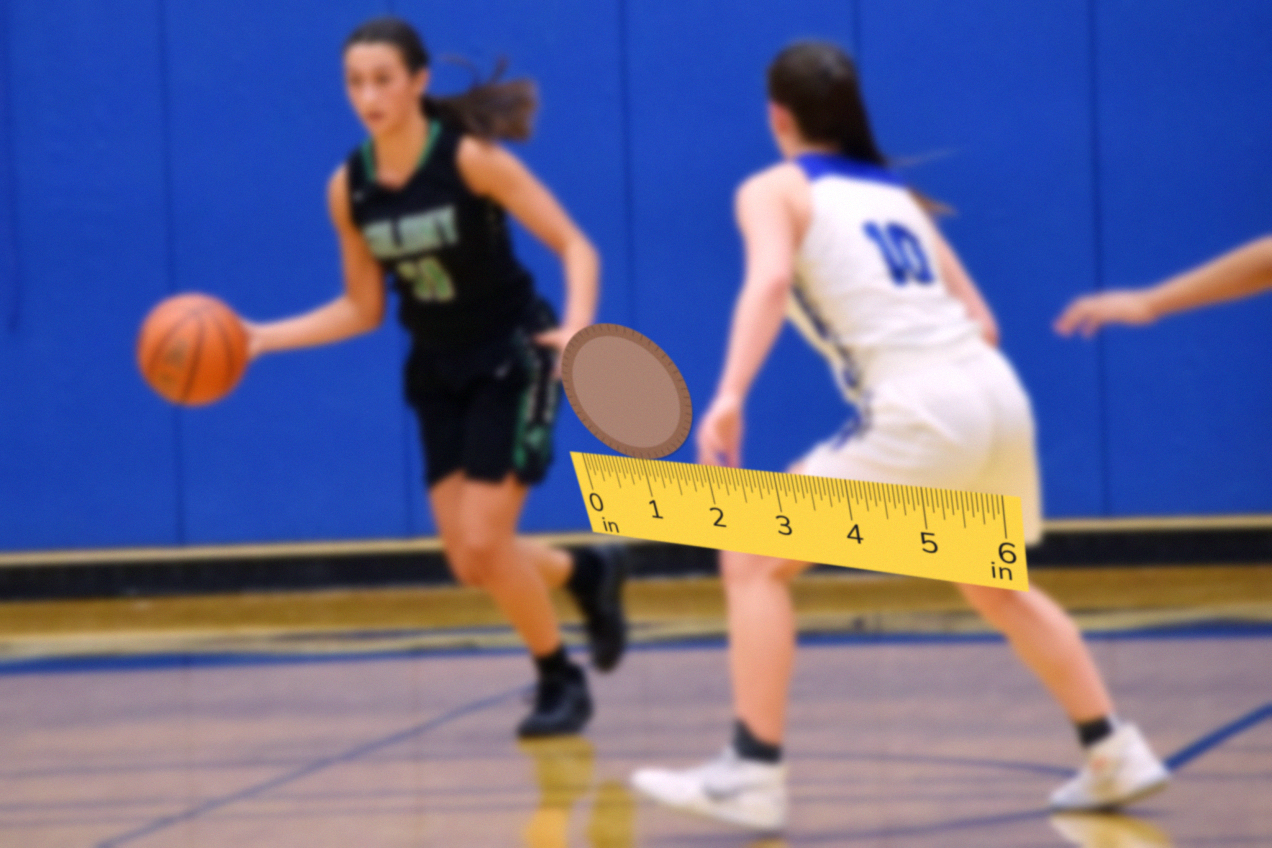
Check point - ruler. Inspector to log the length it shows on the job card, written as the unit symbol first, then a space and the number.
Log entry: in 2
